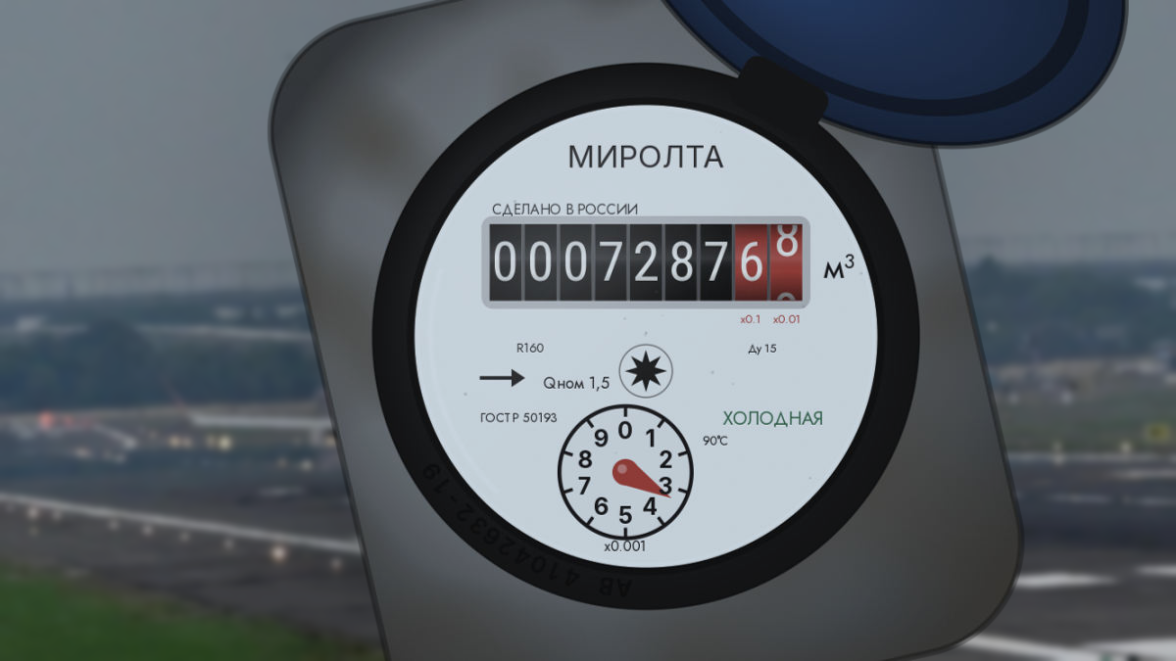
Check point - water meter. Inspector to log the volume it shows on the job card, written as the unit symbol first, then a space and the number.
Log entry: m³ 7287.683
